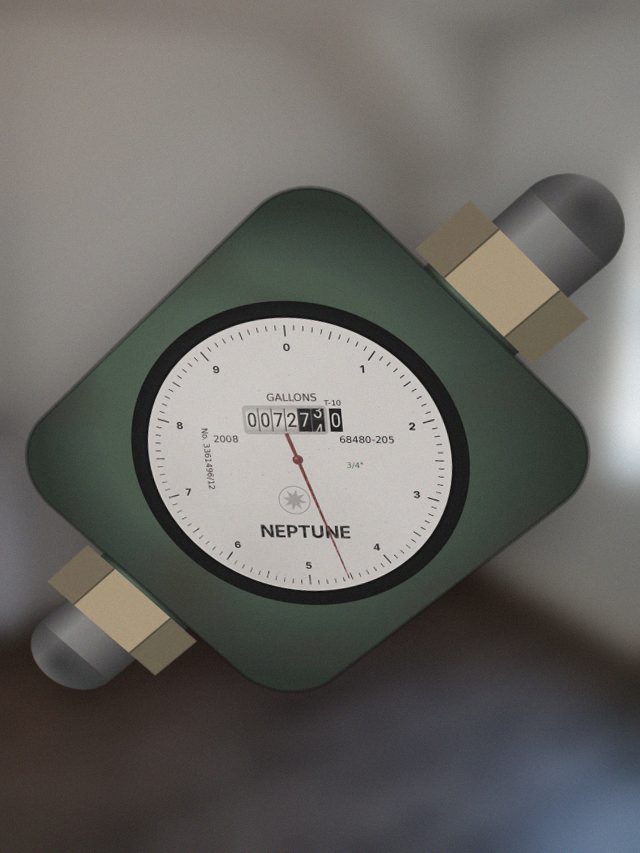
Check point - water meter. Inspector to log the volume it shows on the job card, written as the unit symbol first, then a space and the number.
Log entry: gal 72734.5
